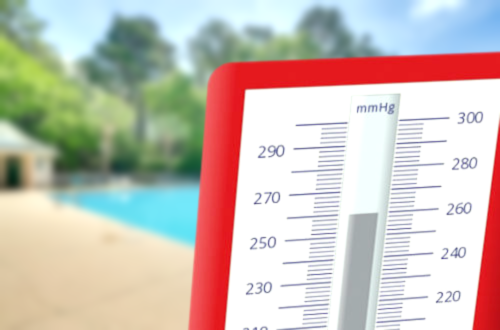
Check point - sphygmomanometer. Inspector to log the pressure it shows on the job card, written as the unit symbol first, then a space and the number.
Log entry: mmHg 260
